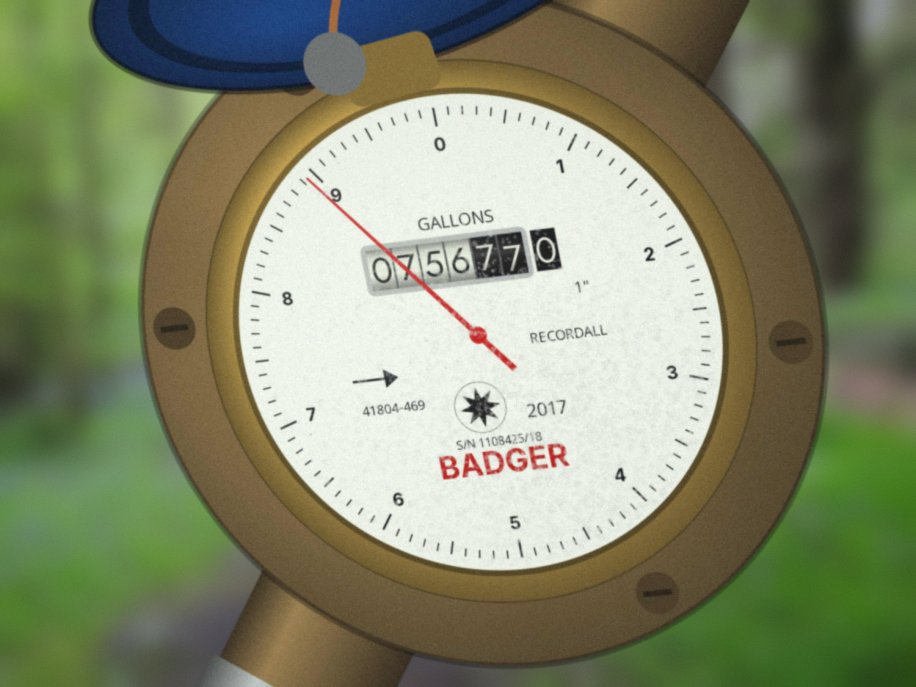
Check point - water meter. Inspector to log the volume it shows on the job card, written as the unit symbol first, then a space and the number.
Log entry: gal 756768.9
